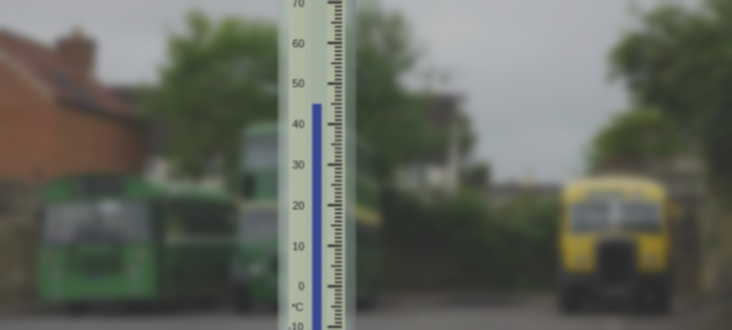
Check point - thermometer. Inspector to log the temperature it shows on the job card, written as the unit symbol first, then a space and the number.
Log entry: °C 45
